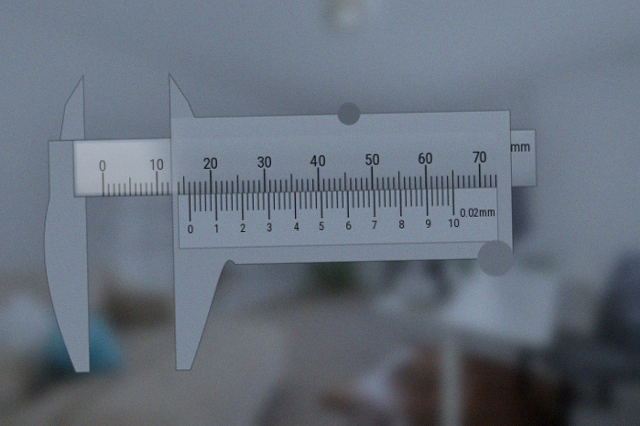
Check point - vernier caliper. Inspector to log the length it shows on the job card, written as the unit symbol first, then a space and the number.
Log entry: mm 16.0
